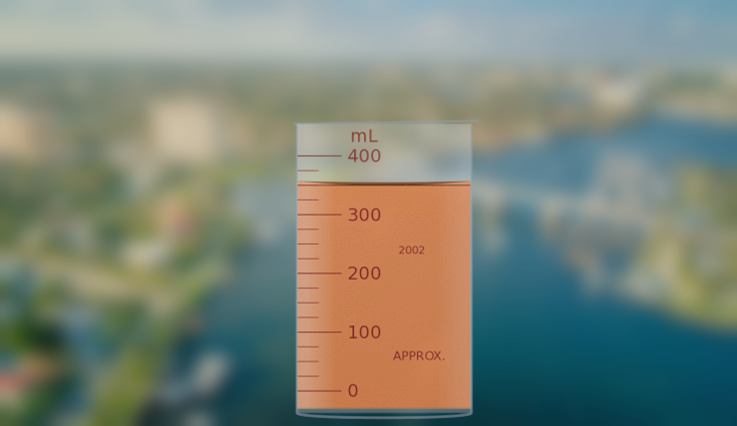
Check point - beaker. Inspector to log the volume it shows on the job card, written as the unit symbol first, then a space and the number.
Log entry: mL 350
